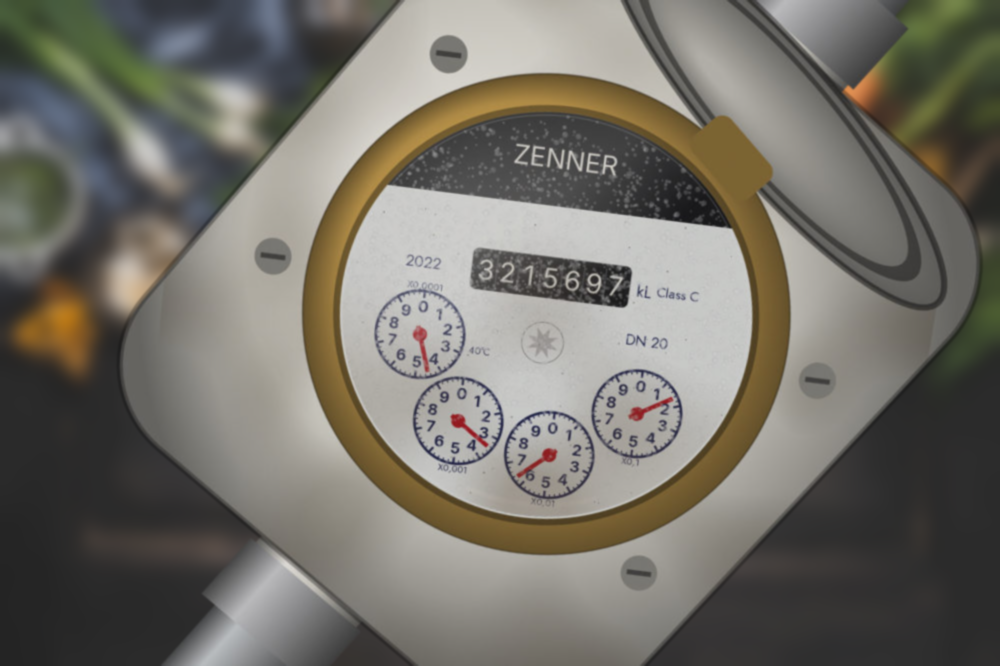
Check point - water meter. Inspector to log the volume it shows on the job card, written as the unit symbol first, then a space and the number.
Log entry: kL 3215697.1634
